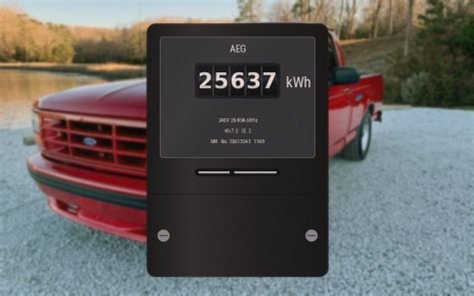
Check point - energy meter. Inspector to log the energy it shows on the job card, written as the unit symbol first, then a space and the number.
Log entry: kWh 25637
